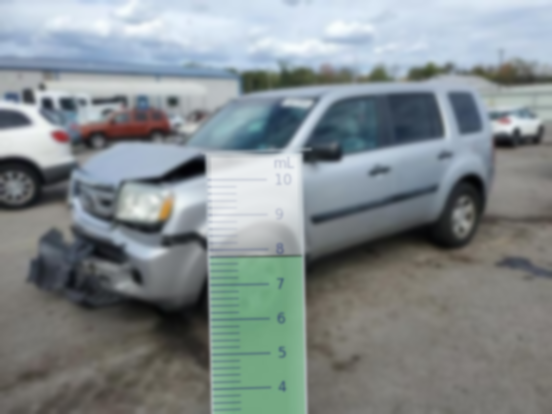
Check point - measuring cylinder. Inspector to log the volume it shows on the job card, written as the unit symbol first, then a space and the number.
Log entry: mL 7.8
